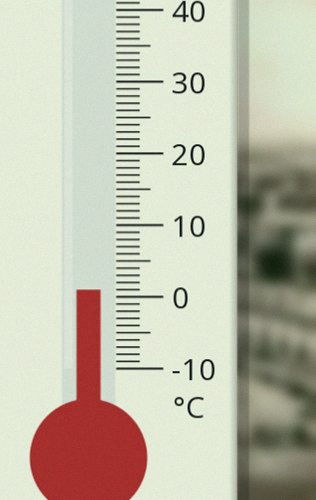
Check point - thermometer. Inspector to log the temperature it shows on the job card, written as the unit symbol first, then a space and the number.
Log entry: °C 1
